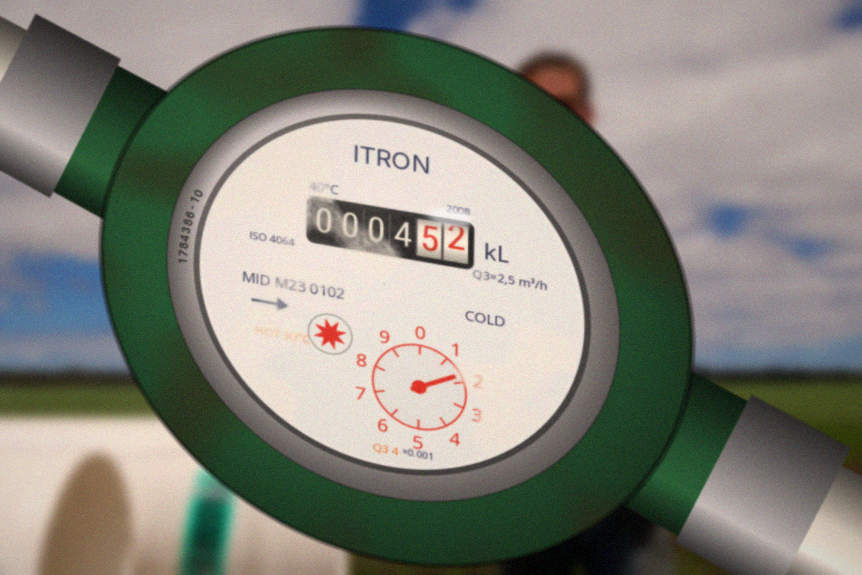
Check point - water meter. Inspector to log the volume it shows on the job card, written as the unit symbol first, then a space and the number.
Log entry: kL 4.521
